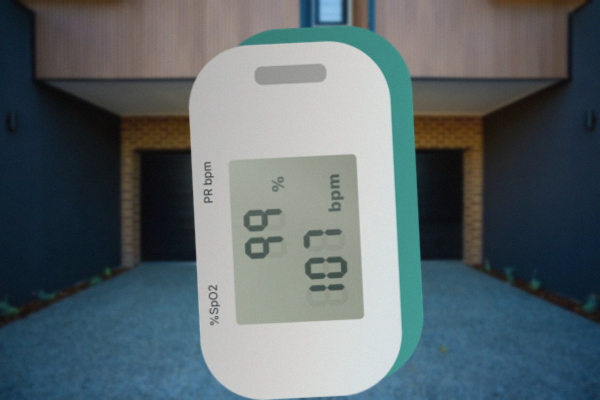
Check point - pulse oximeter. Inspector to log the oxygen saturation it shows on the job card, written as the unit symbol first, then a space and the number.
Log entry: % 99
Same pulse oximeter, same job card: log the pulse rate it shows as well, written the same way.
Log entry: bpm 107
